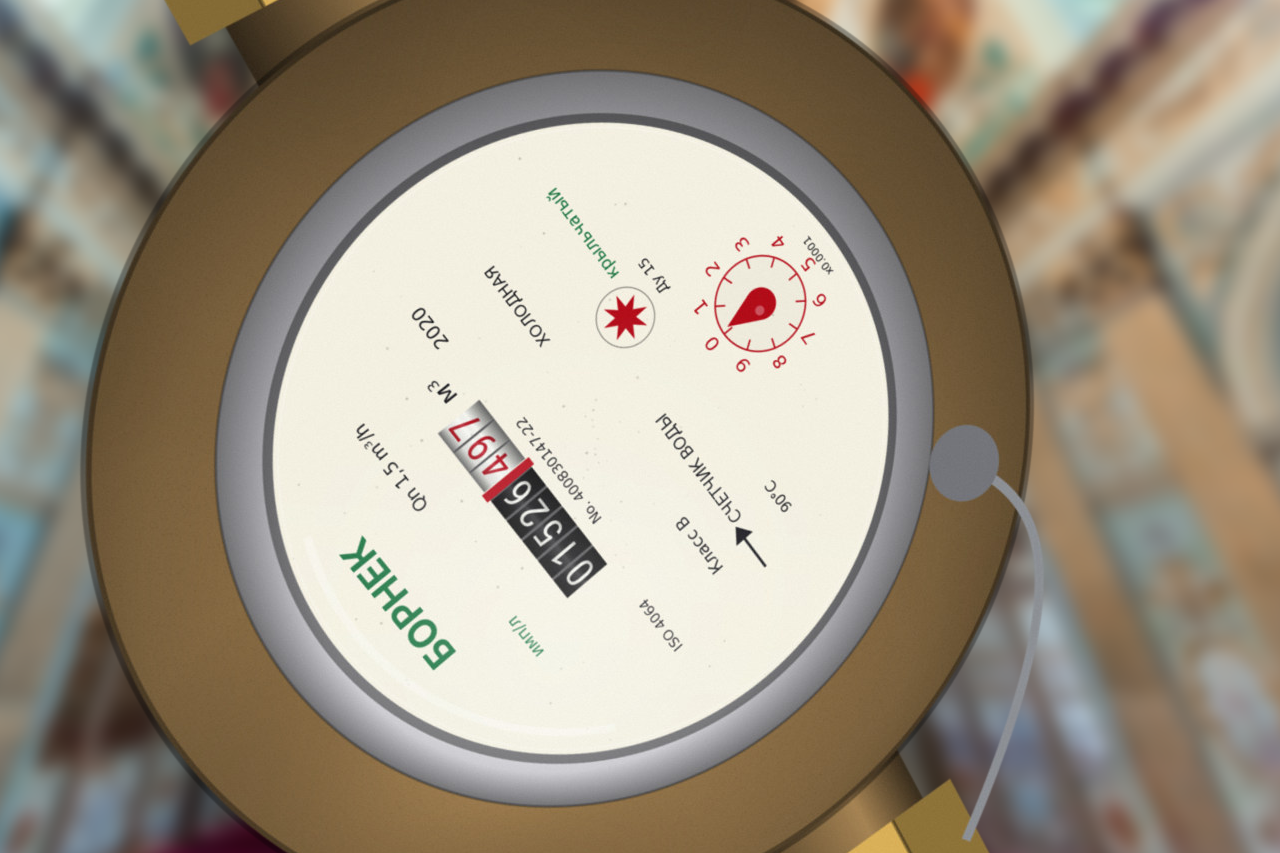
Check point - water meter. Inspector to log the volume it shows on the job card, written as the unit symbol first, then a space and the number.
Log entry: m³ 1526.4970
